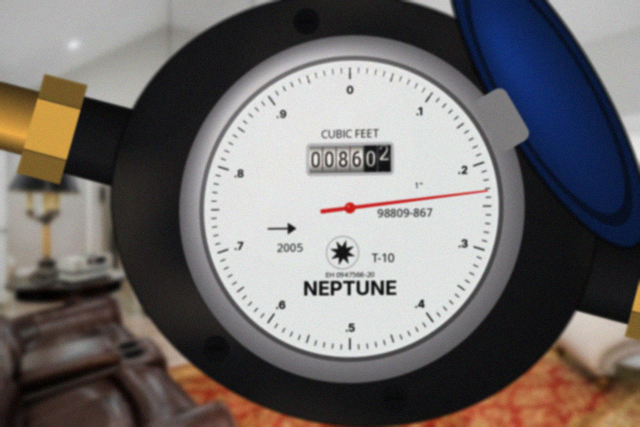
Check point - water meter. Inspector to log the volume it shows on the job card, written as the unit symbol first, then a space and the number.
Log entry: ft³ 8602.23
